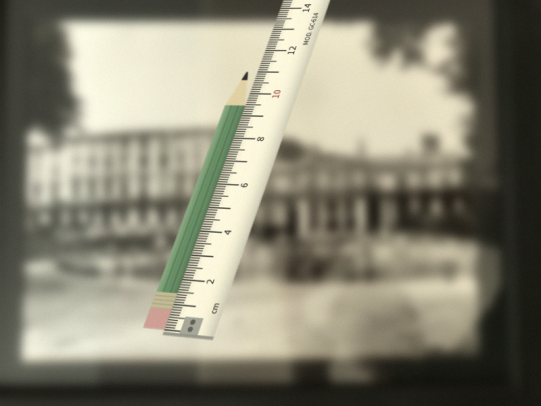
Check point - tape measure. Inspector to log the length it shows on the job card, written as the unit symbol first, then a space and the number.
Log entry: cm 11
